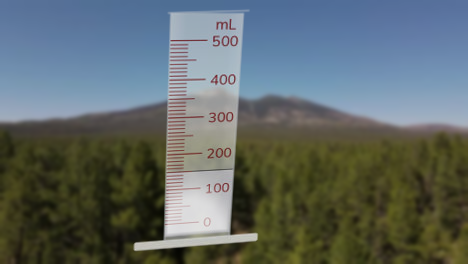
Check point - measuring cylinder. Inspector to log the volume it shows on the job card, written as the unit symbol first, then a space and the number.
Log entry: mL 150
